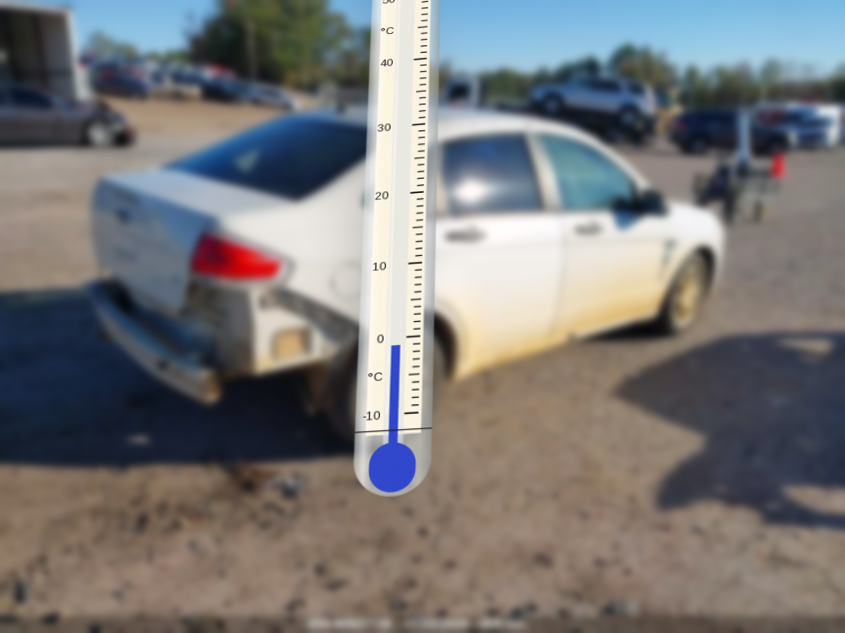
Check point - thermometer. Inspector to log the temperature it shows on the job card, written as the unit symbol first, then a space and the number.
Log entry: °C -1
